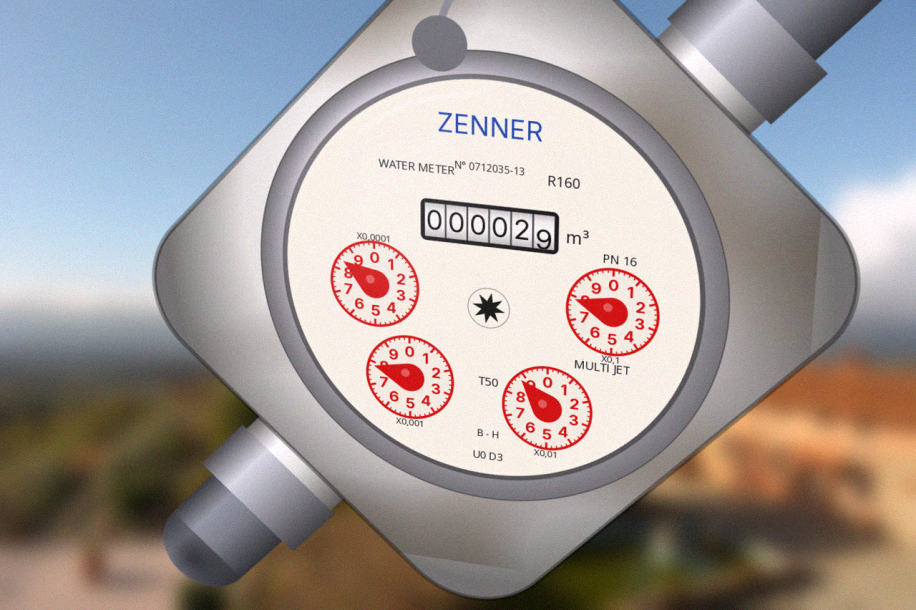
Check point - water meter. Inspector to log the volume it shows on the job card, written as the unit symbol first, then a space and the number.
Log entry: m³ 28.7878
